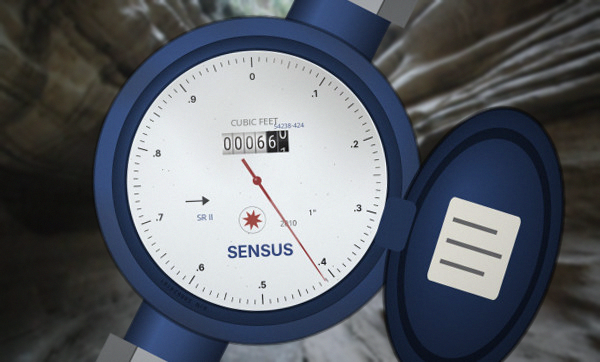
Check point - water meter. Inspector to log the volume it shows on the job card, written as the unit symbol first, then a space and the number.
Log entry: ft³ 660.41
